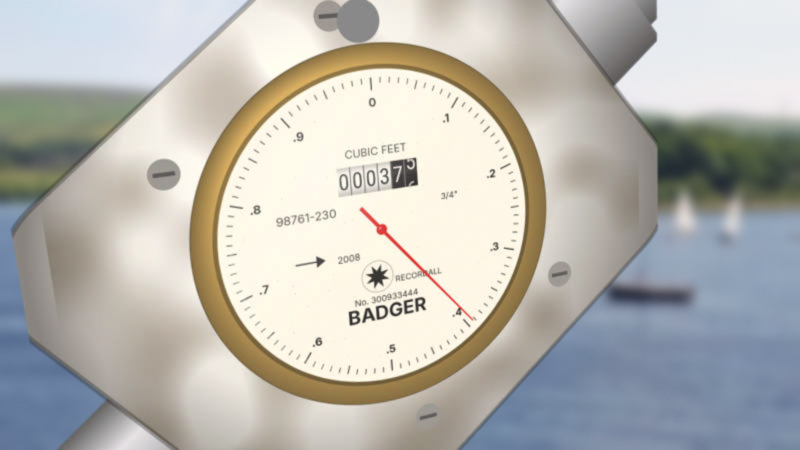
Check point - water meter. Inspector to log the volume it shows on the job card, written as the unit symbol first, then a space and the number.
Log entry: ft³ 375.39
